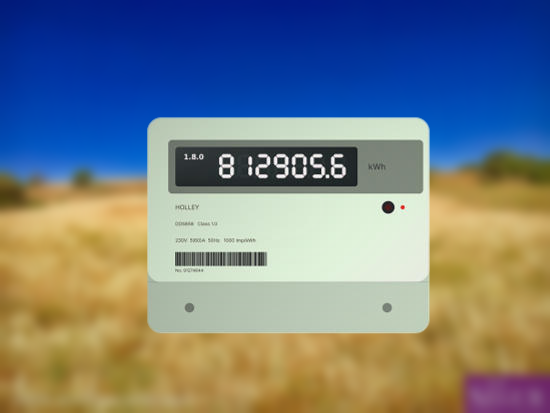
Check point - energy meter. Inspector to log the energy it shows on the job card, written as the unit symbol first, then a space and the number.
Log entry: kWh 812905.6
